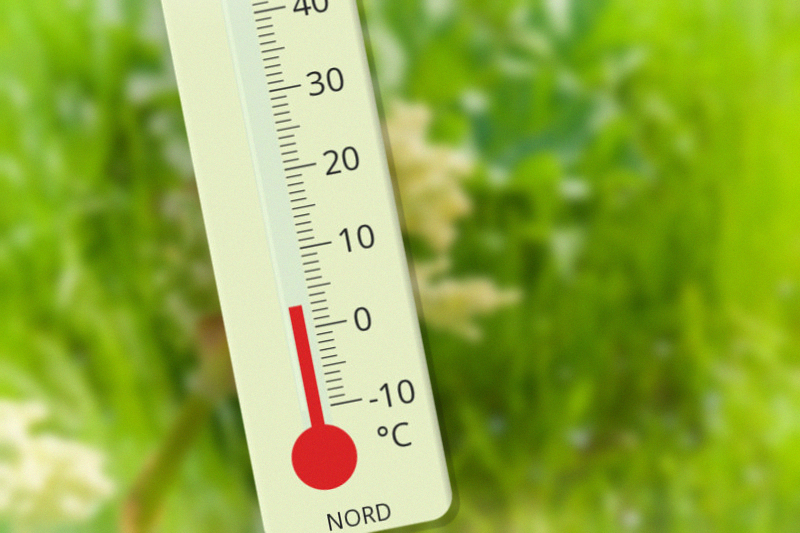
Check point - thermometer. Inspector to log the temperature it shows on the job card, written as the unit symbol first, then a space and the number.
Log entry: °C 3
